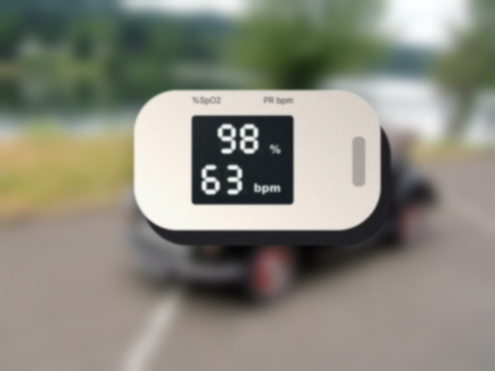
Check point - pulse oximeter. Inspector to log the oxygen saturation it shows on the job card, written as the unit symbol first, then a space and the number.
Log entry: % 98
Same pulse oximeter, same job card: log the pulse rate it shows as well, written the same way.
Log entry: bpm 63
